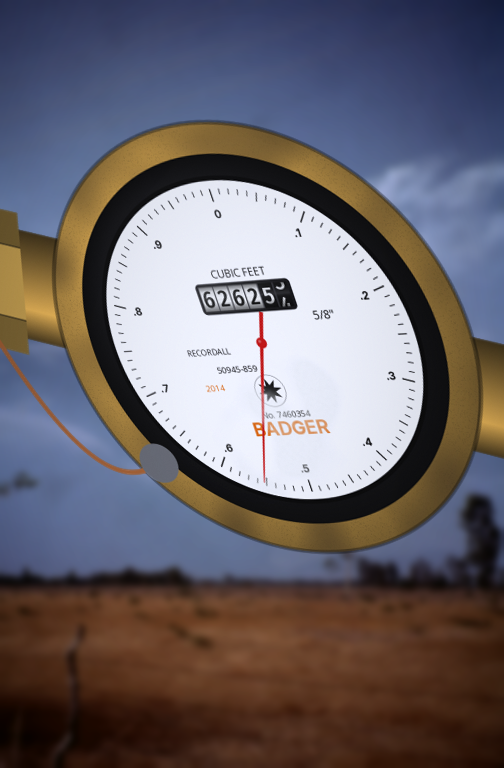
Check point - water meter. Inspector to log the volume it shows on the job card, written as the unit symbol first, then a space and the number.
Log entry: ft³ 626253.55
